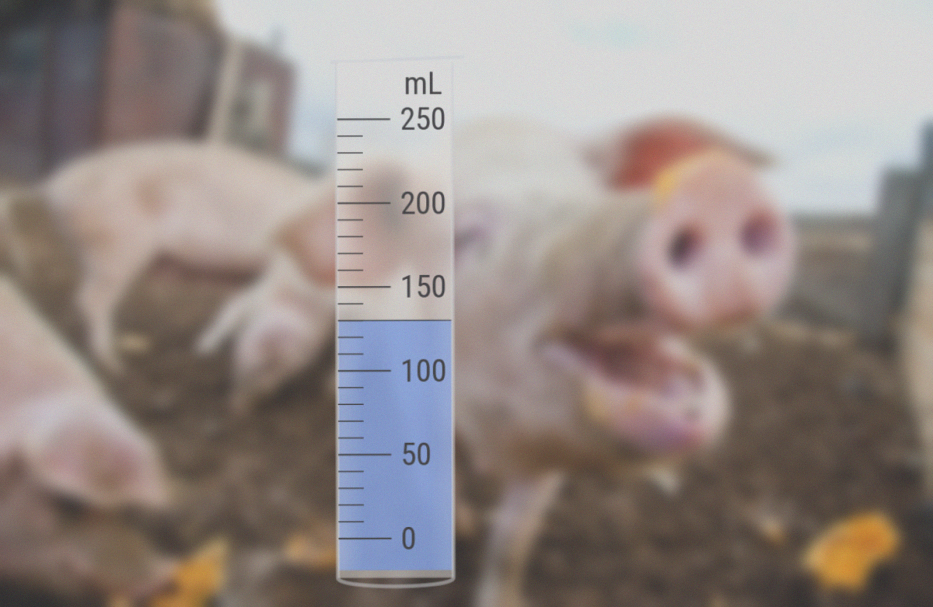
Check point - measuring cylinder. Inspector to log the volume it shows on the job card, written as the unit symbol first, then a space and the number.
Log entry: mL 130
